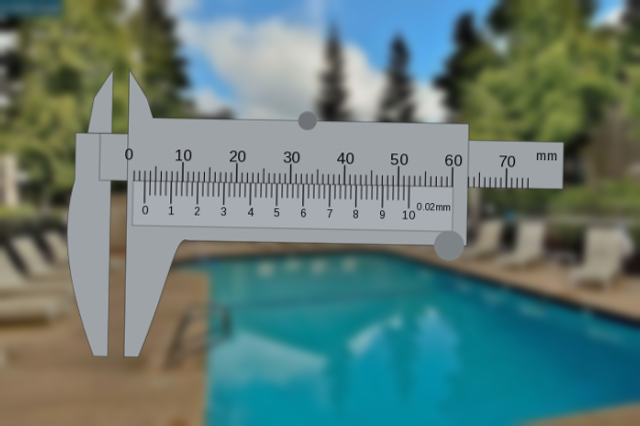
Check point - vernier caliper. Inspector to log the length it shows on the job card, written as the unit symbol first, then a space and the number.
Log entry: mm 3.0
